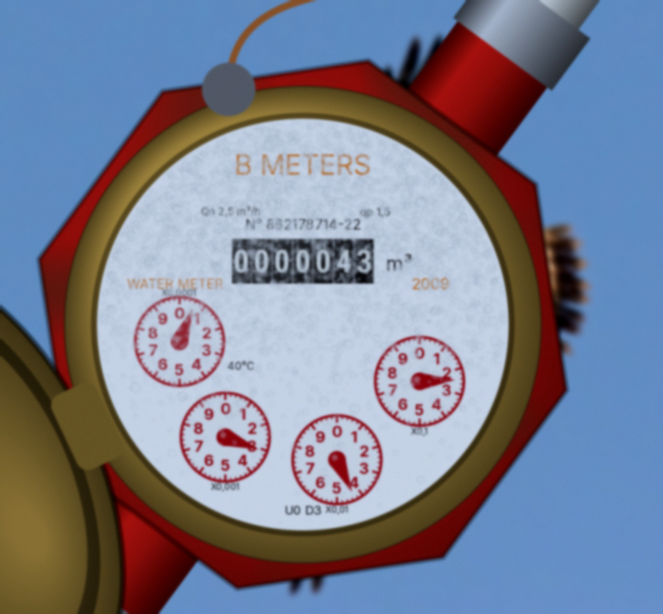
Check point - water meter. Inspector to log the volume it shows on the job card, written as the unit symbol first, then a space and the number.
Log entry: m³ 43.2430
